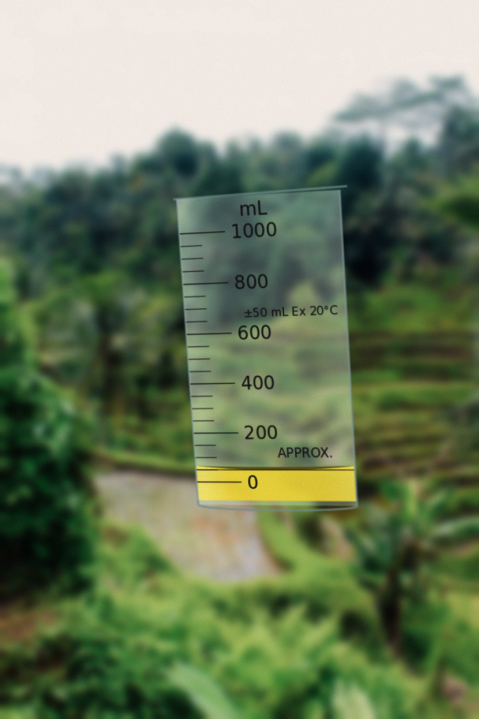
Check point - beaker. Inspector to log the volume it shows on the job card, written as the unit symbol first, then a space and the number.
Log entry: mL 50
